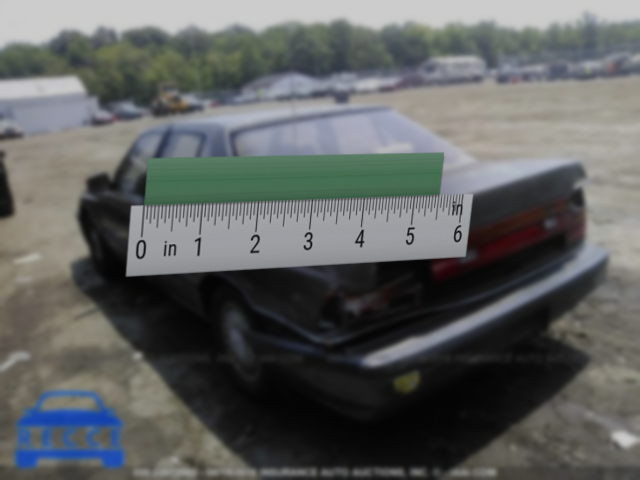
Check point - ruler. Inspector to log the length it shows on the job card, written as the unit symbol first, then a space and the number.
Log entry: in 5.5
